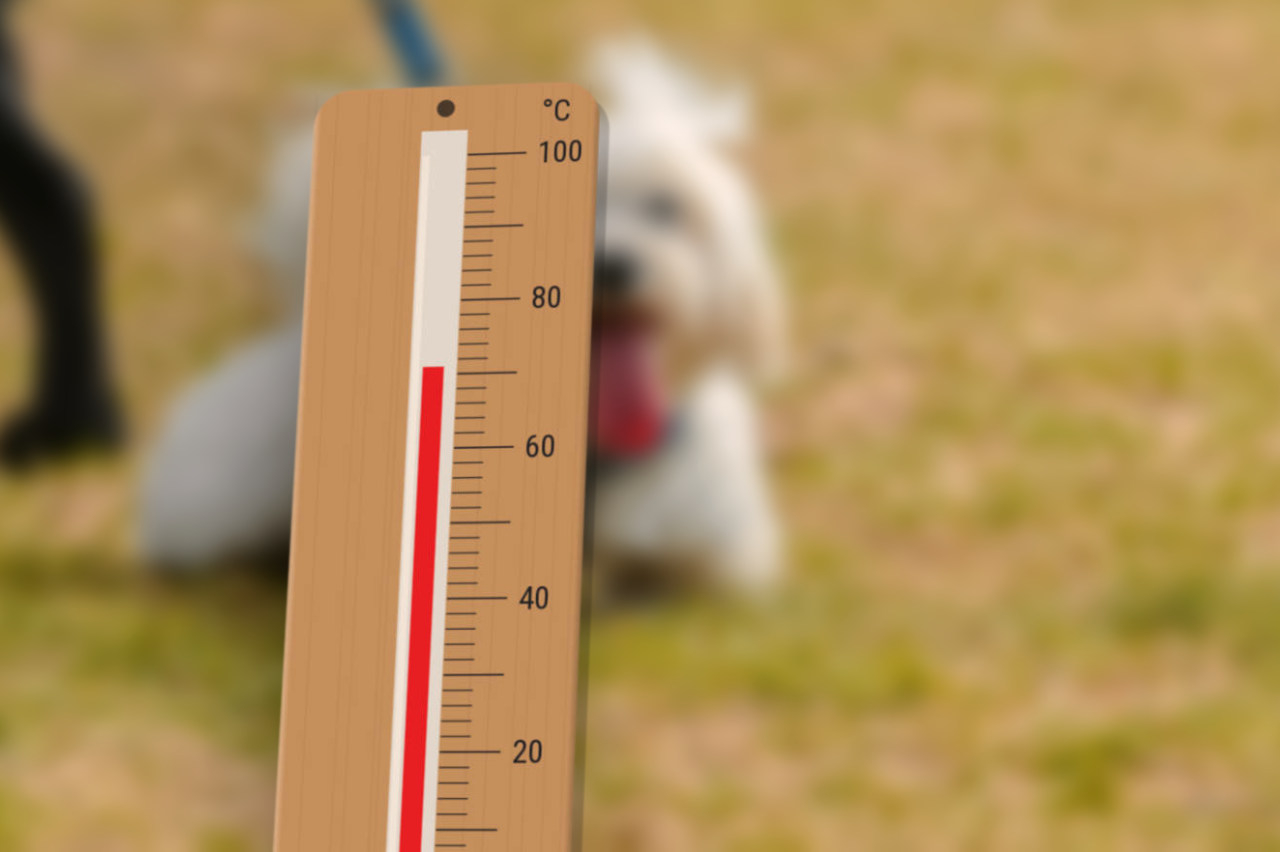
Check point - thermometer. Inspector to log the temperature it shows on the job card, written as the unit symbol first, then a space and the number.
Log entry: °C 71
